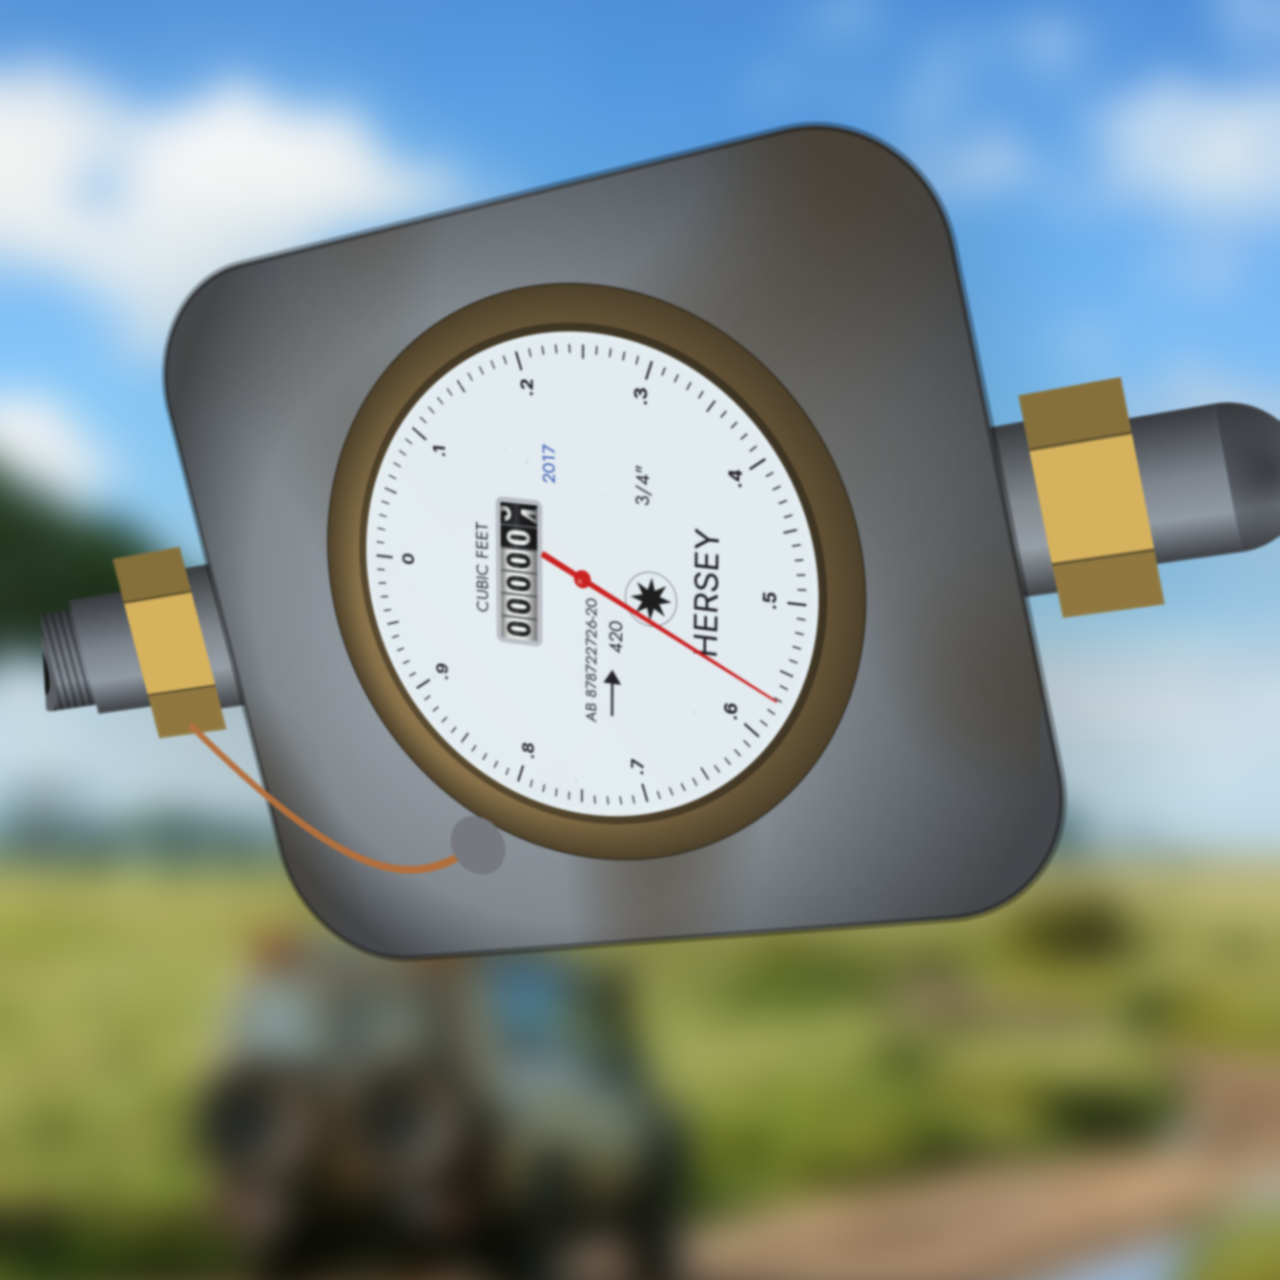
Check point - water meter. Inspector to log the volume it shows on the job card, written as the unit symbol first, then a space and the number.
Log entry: ft³ 3.57
